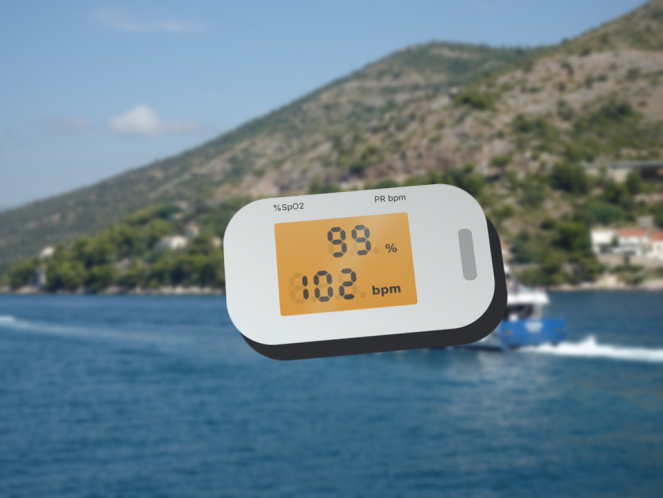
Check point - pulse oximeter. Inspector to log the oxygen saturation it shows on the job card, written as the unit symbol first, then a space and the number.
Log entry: % 99
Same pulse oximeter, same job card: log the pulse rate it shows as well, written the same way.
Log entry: bpm 102
